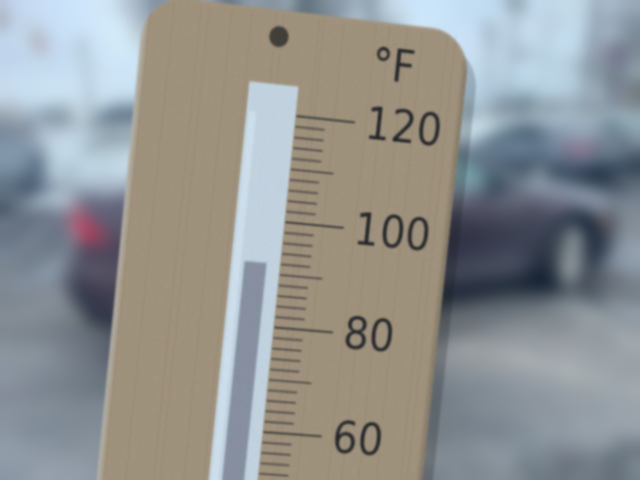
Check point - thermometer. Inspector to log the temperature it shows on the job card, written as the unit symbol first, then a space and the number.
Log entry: °F 92
